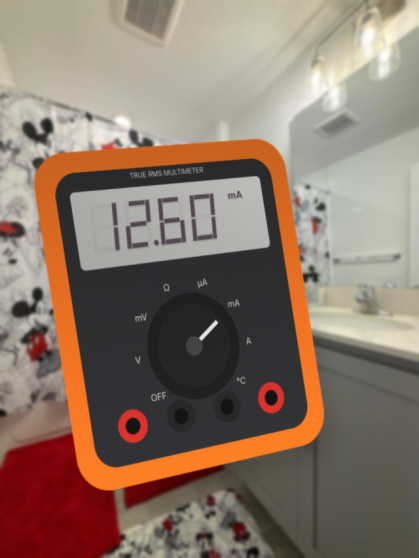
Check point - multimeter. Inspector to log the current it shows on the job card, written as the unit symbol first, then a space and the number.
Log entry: mA 12.60
